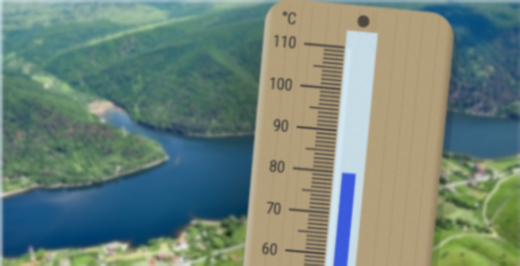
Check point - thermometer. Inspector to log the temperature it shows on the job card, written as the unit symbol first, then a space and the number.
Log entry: °C 80
